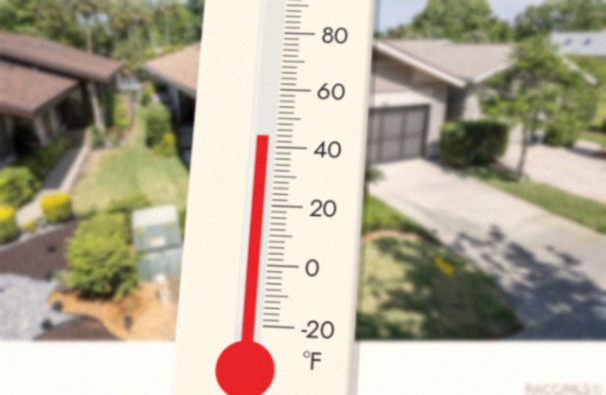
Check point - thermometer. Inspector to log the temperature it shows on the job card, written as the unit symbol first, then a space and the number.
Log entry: °F 44
